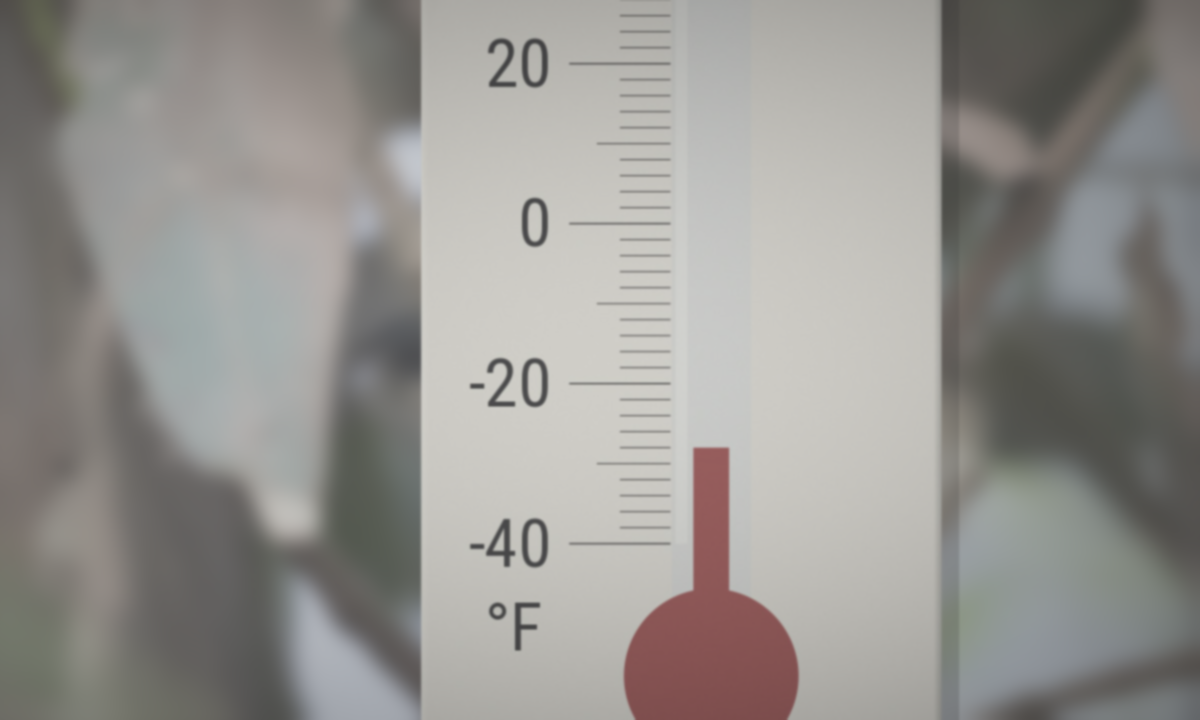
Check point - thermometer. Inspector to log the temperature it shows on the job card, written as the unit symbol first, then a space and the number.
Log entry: °F -28
